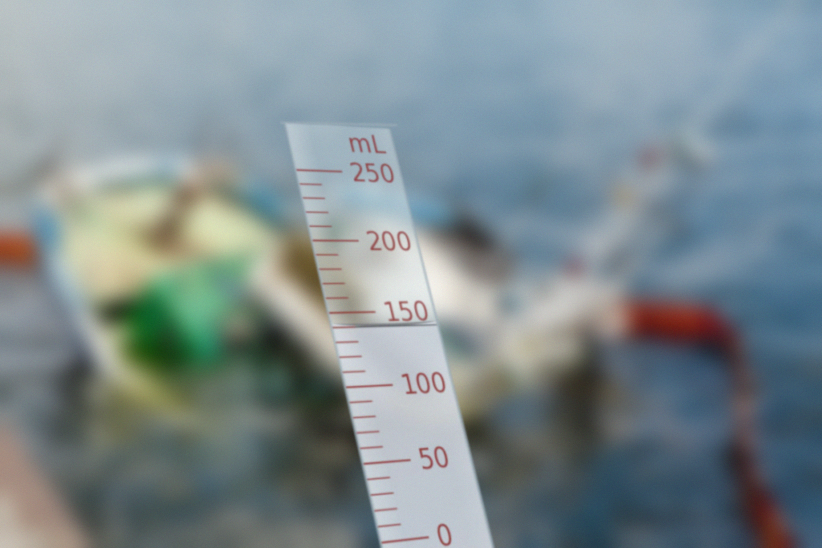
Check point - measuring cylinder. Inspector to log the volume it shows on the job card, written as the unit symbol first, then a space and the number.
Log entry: mL 140
